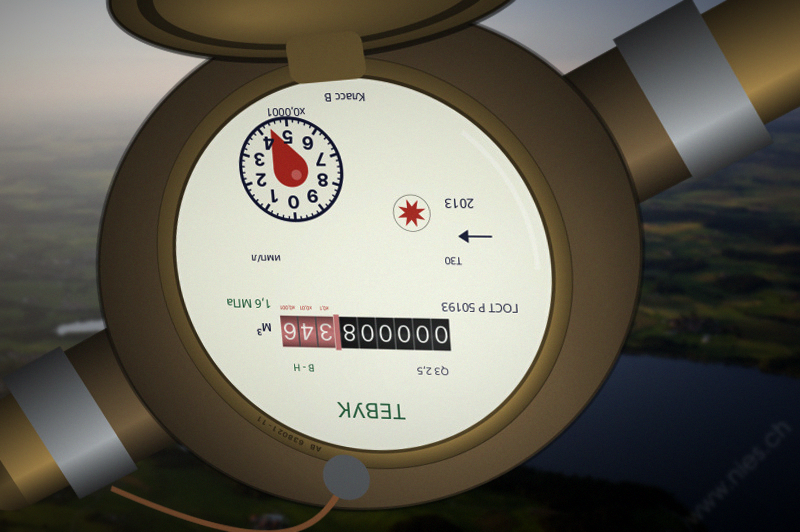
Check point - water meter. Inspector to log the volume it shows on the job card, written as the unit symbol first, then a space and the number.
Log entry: m³ 8.3464
